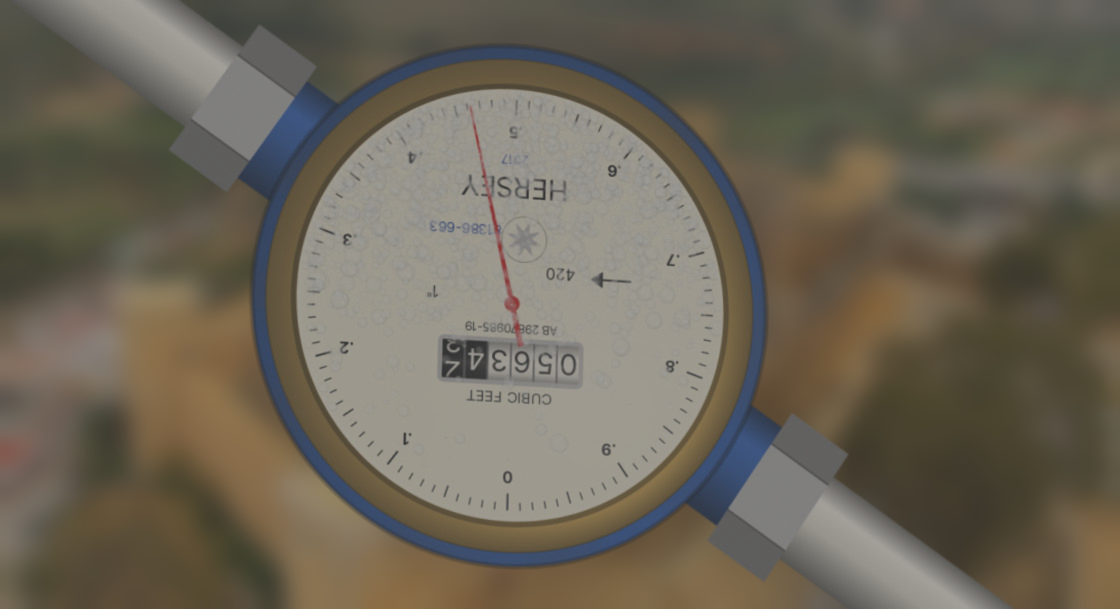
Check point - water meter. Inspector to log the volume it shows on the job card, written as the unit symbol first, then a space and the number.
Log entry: ft³ 56342.46
